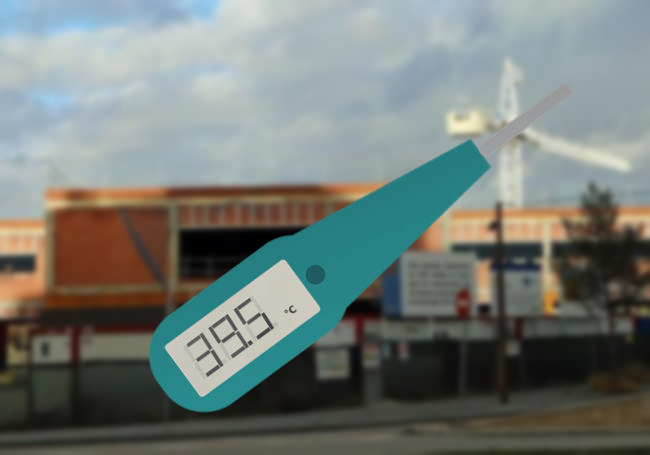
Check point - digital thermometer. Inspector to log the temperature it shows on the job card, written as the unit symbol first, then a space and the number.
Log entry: °C 39.5
